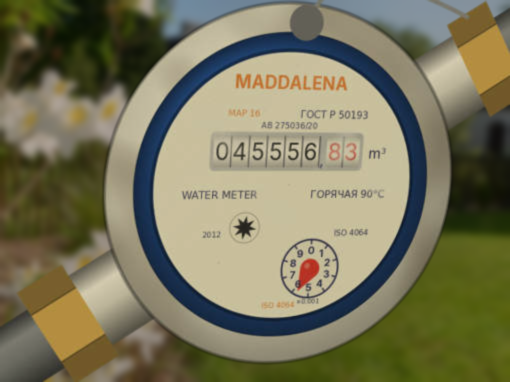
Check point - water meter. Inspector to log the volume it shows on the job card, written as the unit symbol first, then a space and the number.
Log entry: m³ 45556.835
